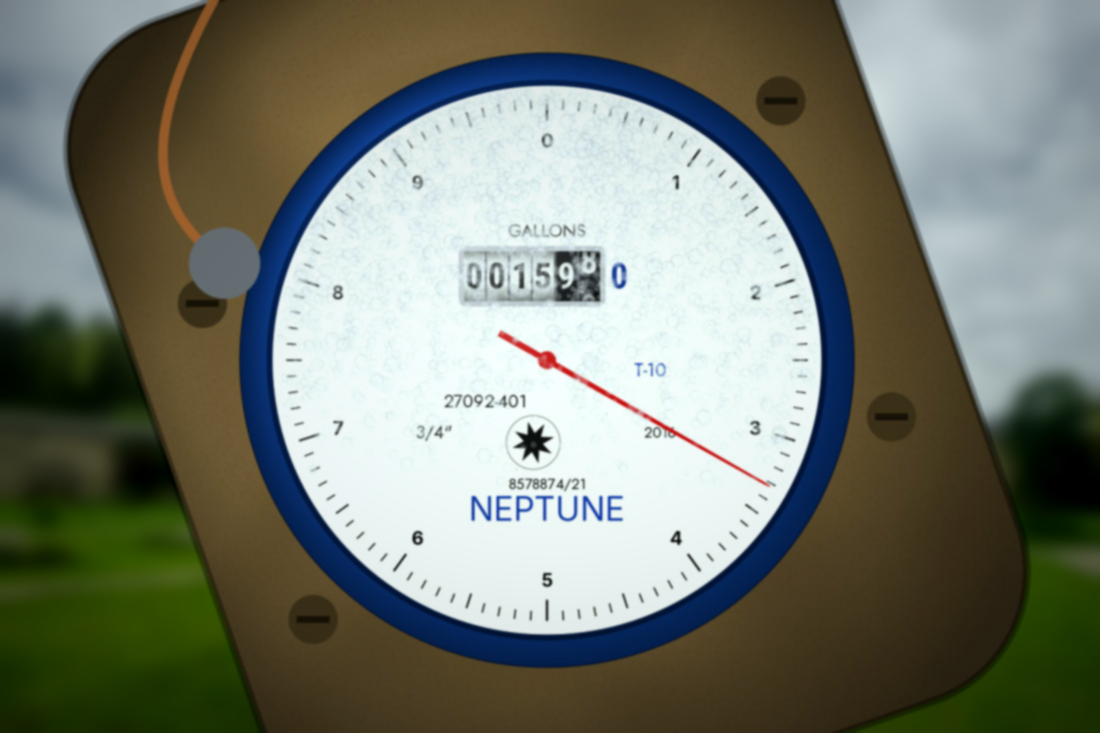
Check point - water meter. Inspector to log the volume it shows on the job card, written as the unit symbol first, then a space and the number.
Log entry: gal 15983.3
